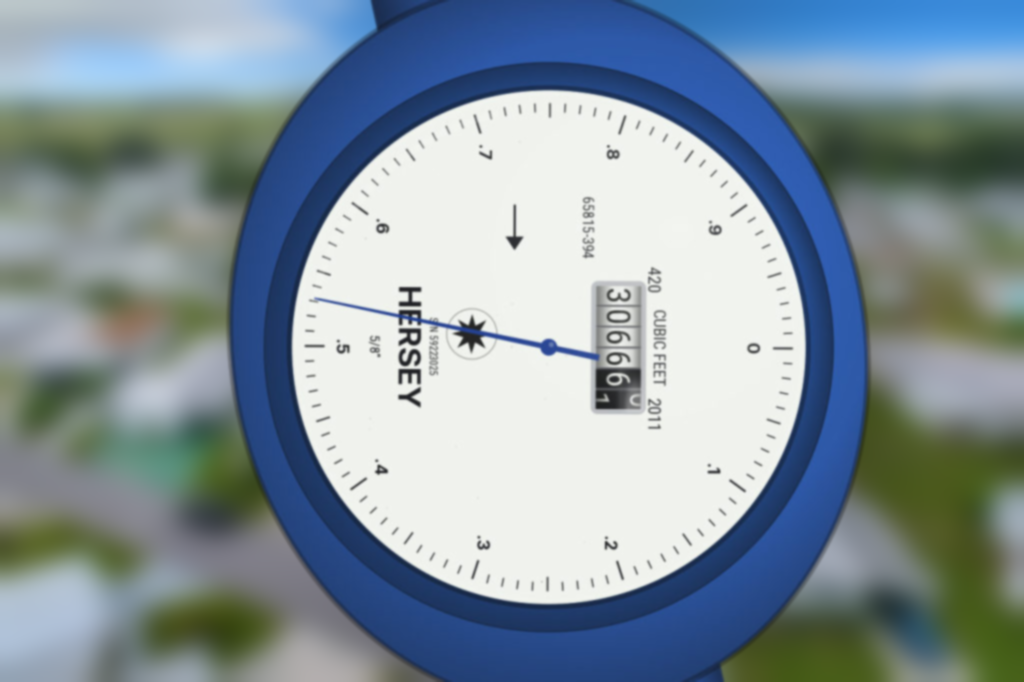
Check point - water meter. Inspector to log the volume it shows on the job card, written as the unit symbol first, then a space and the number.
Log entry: ft³ 306660.53
